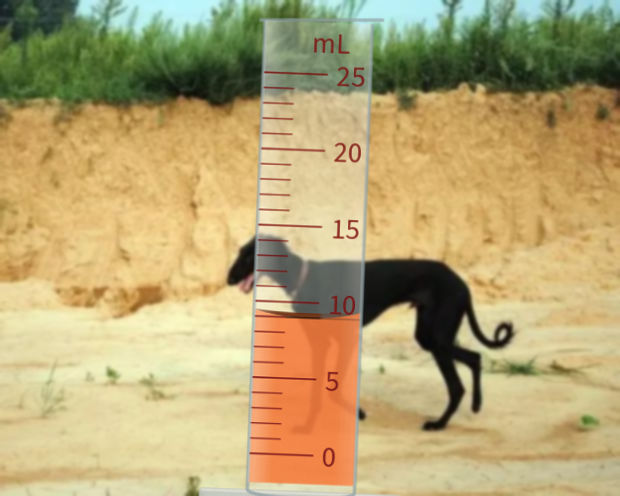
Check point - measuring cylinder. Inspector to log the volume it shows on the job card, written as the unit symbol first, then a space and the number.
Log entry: mL 9
